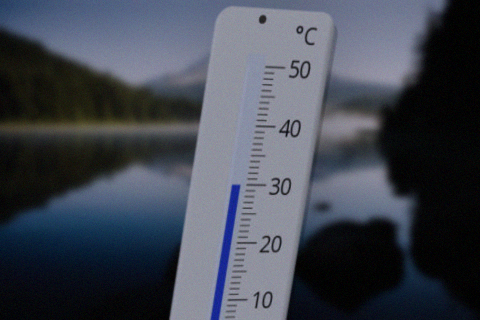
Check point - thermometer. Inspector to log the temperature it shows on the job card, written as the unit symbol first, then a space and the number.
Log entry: °C 30
